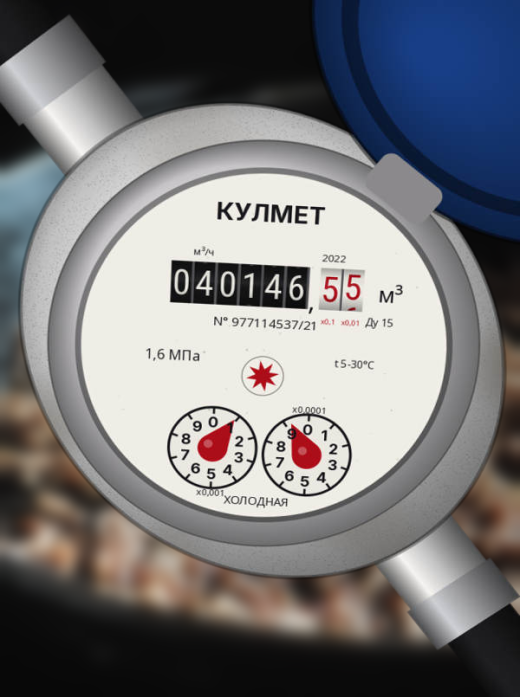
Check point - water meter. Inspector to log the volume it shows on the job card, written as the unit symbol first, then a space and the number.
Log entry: m³ 40146.5509
